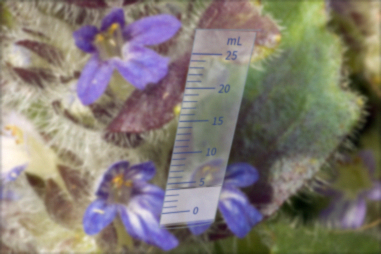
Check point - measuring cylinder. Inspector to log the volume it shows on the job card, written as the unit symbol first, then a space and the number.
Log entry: mL 4
